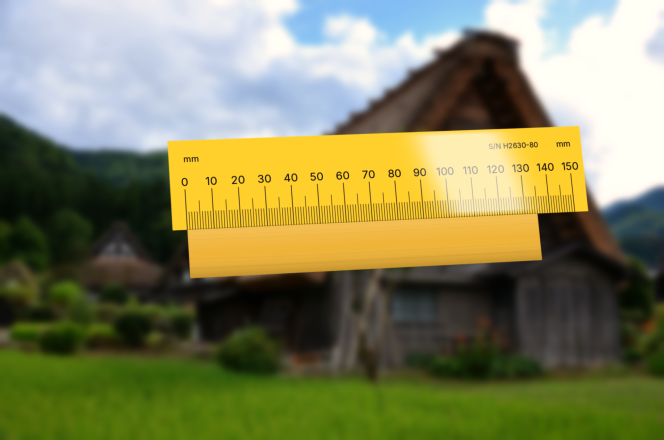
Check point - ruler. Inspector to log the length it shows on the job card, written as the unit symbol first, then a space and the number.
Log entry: mm 135
